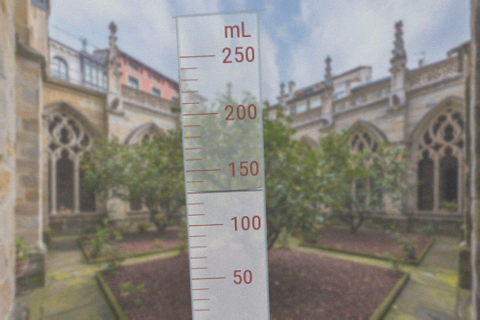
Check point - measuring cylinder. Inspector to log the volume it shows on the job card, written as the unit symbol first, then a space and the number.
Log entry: mL 130
